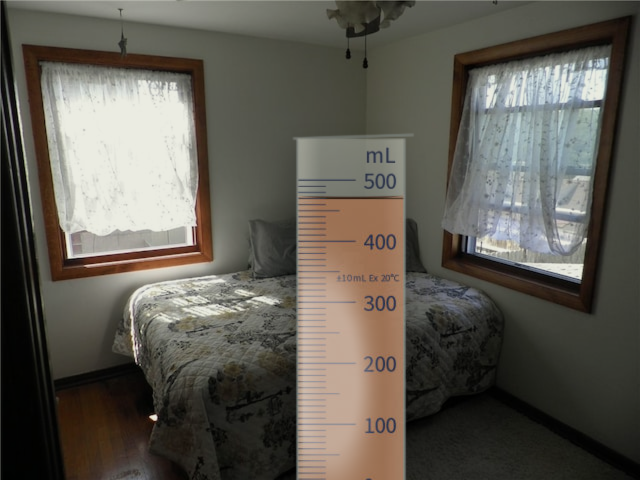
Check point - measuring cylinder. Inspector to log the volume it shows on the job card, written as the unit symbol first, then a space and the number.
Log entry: mL 470
